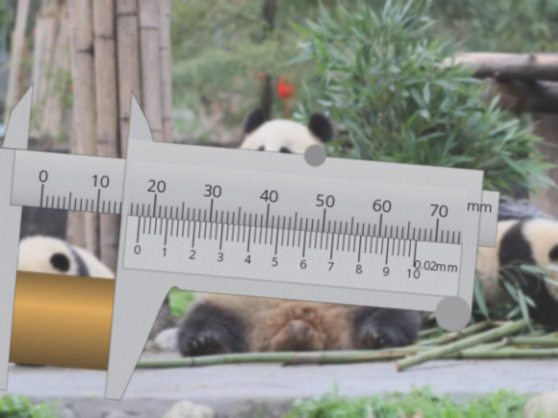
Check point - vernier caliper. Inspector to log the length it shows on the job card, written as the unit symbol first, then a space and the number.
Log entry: mm 17.5
